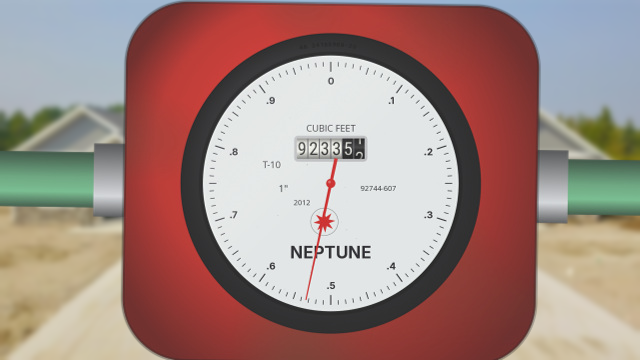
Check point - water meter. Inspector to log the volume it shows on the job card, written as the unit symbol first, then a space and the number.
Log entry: ft³ 923351.53
